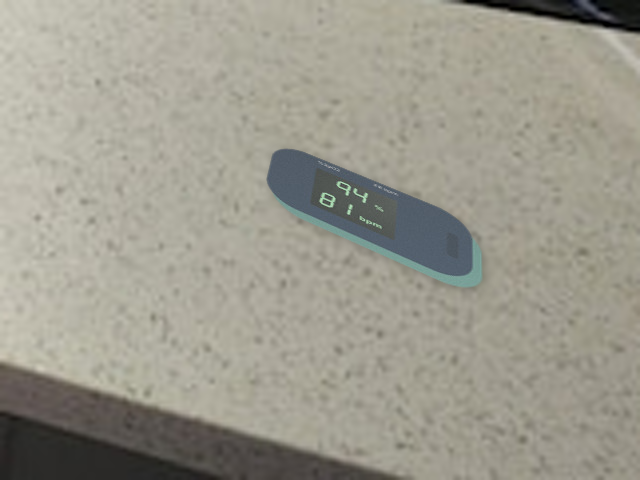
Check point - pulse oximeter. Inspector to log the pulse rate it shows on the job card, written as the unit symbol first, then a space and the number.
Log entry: bpm 81
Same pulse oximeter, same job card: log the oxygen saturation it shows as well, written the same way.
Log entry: % 94
